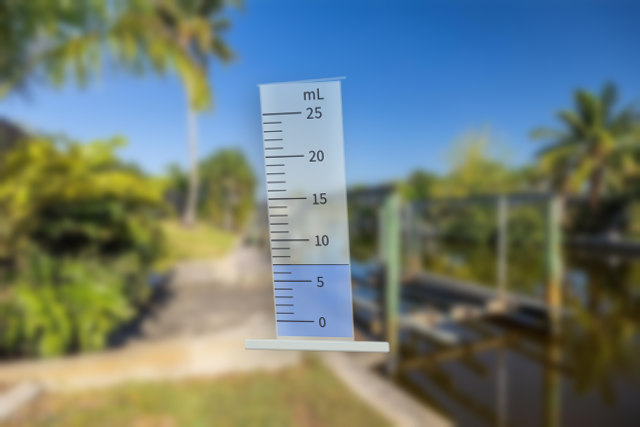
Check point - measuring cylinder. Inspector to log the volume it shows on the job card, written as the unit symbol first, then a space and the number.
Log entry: mL 7
